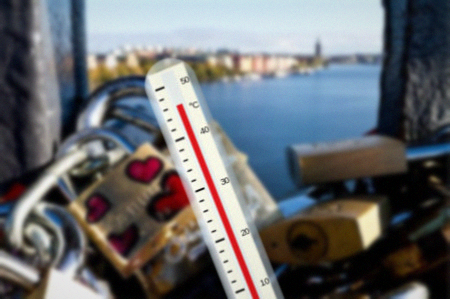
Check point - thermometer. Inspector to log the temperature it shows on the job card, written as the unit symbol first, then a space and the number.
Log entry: °C 46
